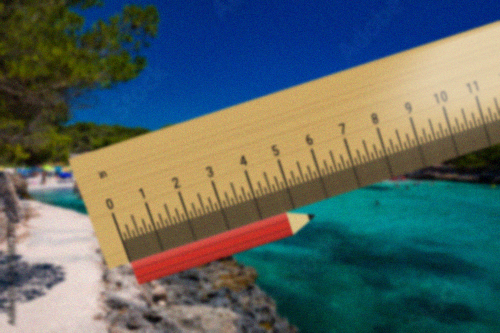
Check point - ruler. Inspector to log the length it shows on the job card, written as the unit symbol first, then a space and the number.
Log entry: in 5.5
